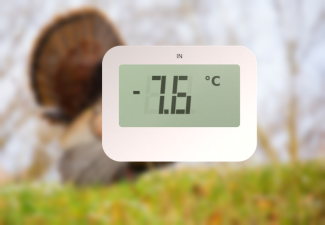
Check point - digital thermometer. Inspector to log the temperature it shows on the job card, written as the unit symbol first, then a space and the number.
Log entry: °C -7.6
